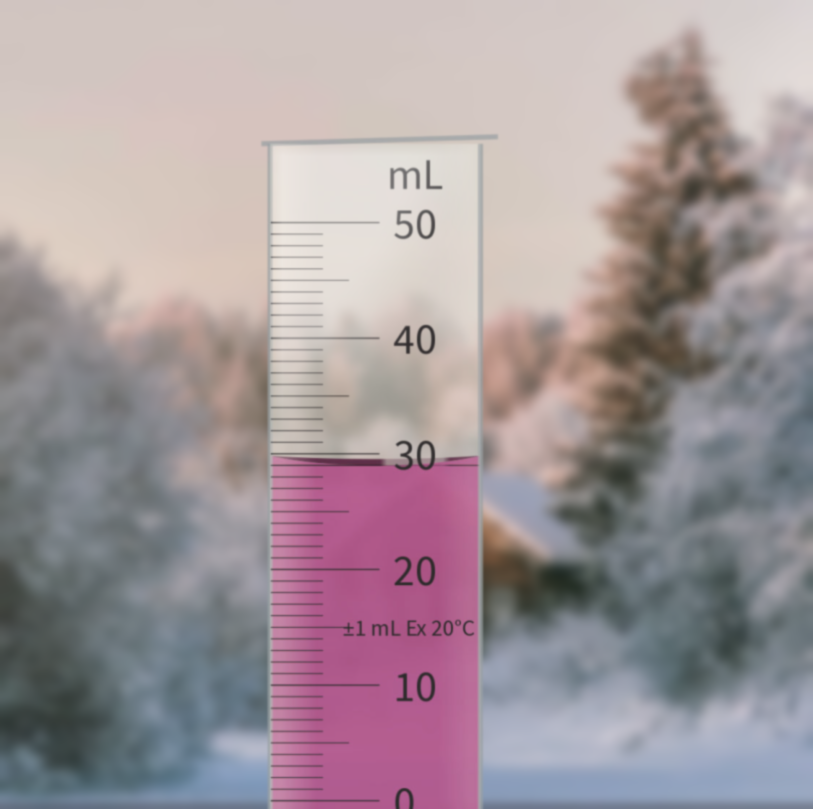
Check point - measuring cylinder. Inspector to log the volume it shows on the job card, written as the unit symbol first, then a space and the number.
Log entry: mL 29
